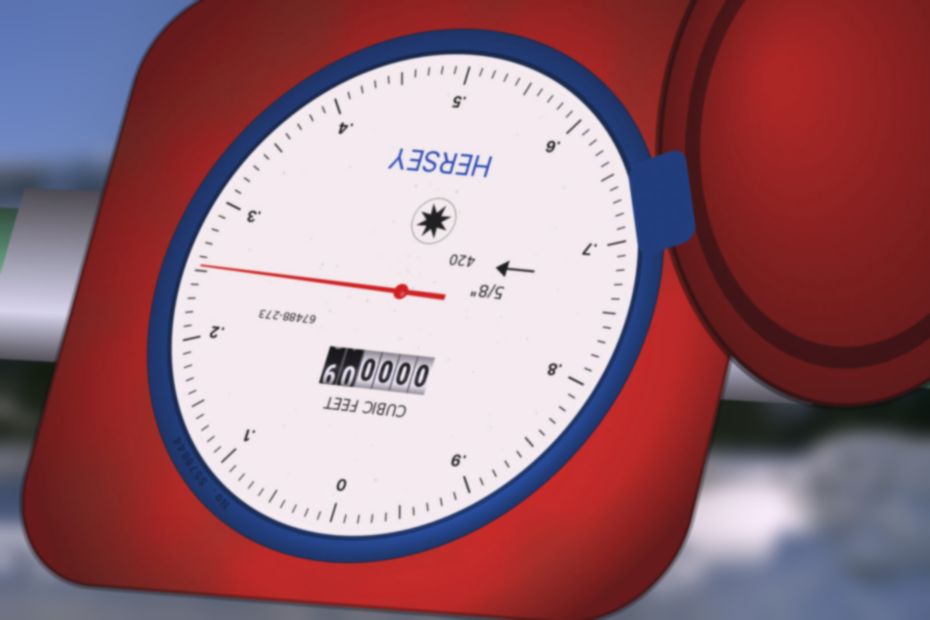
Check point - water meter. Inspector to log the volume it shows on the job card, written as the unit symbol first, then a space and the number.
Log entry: ft³ 9.25
